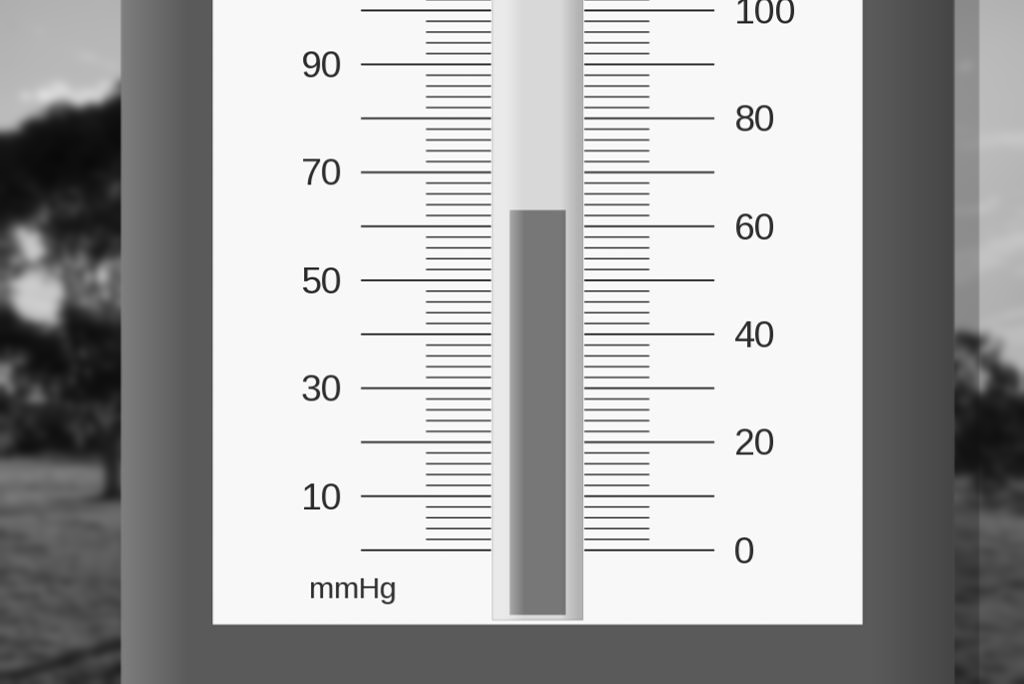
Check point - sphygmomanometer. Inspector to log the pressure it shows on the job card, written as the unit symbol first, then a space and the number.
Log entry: mmHg 63
